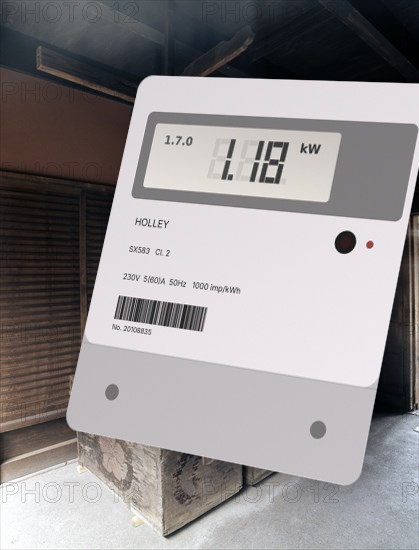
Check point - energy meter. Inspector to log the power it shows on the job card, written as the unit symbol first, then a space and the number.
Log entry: kW 1.18
